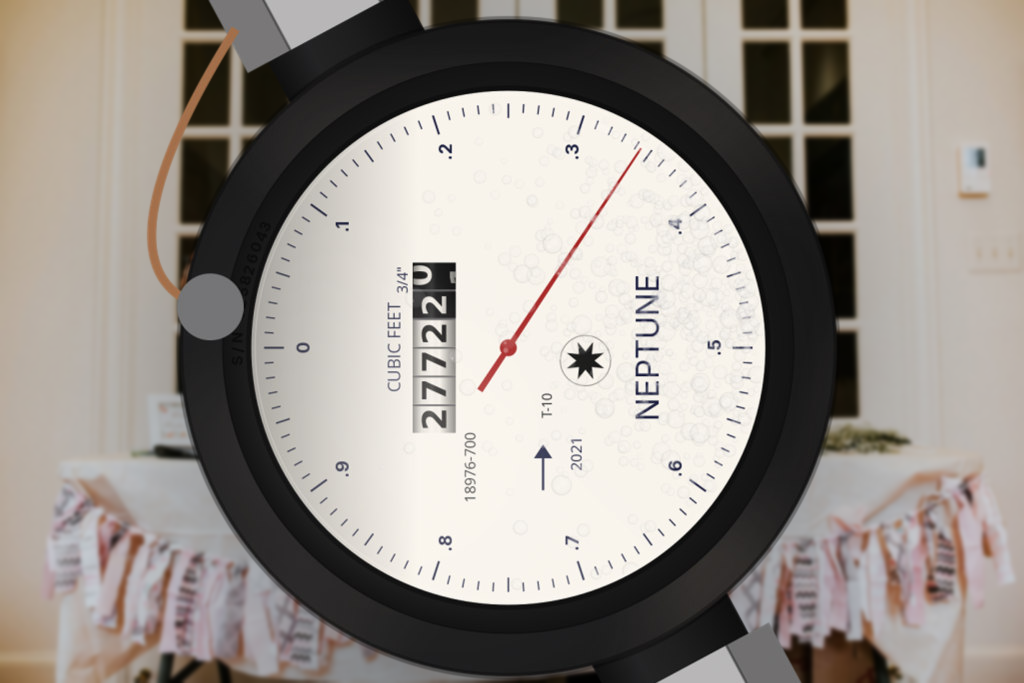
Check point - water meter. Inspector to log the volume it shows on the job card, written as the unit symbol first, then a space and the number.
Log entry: ft³ 277220.34
